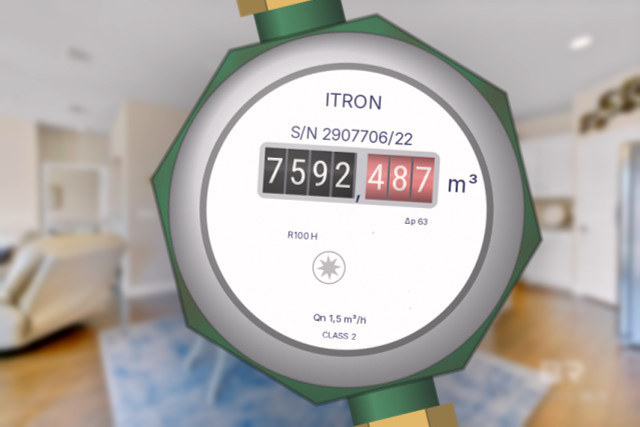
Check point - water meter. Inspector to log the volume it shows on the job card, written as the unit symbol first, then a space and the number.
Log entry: m³ 7592.487
